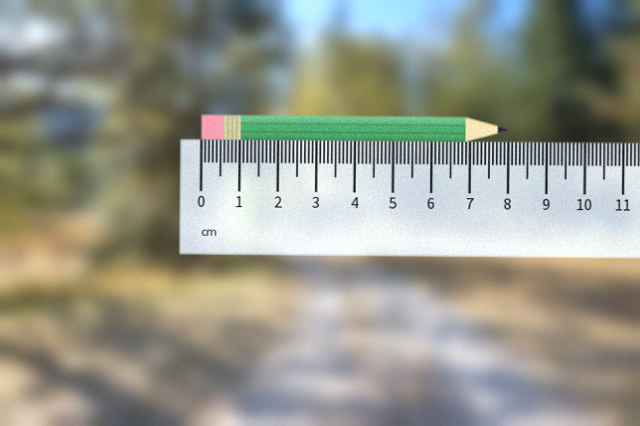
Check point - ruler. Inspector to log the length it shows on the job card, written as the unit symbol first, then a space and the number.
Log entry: cm 8
